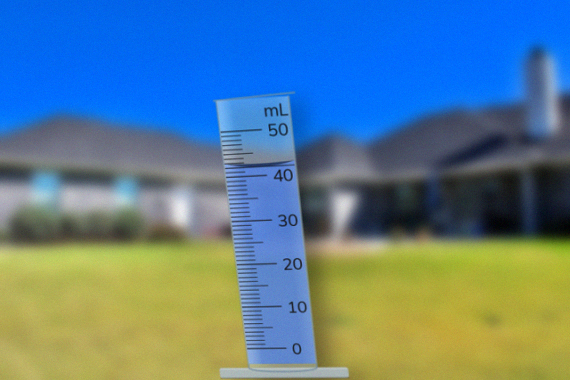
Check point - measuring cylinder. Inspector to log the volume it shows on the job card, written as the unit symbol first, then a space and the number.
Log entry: mL 42
